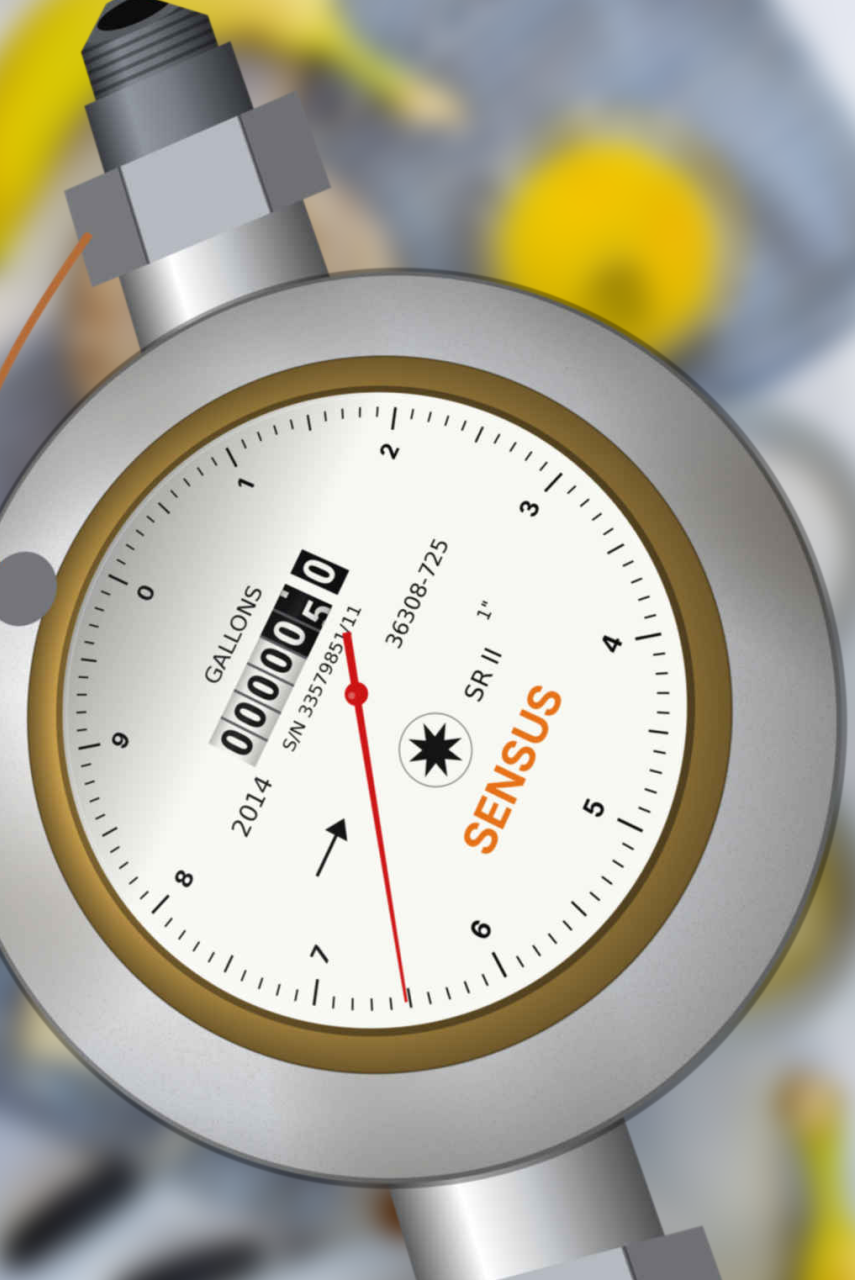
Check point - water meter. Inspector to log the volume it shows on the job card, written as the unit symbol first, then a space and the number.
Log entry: gal 46.5
